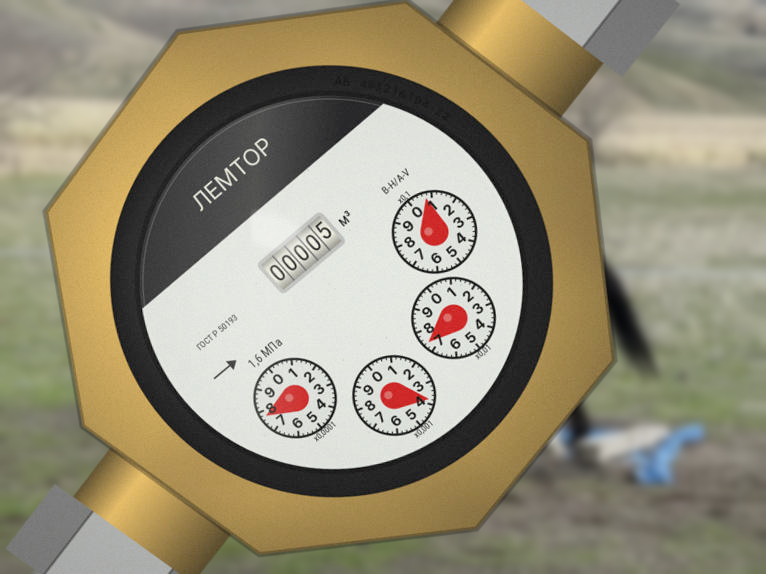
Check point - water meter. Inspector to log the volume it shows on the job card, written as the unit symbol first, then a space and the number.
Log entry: m³ 5.0737
